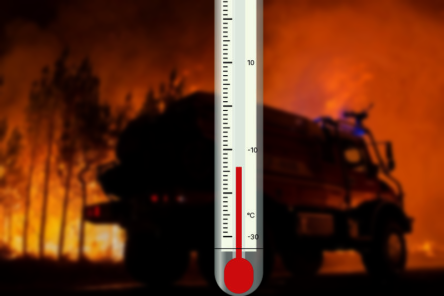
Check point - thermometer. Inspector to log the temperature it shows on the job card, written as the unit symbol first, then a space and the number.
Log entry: °C -14
